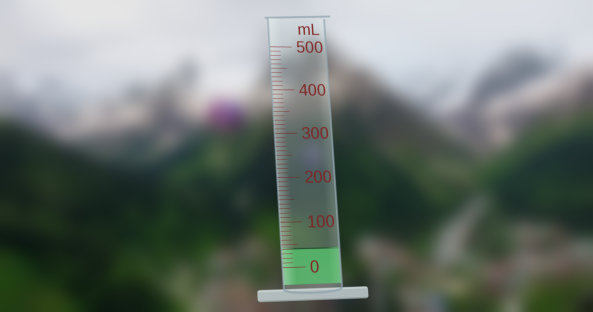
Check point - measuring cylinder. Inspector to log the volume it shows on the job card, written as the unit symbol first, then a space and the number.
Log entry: mL 40
